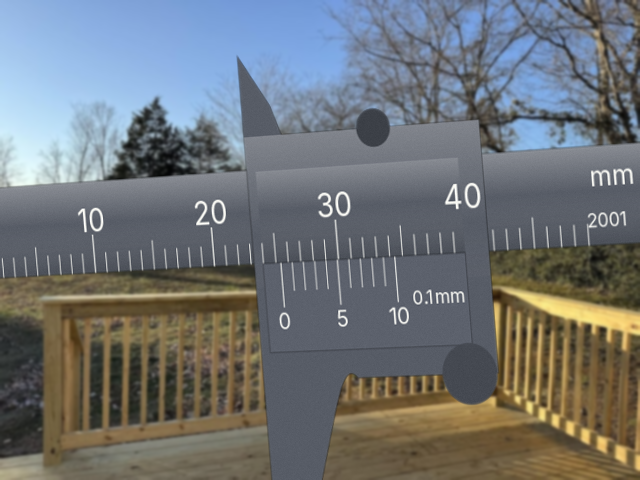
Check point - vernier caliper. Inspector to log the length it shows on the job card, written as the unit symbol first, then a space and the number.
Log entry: mm 25.4
